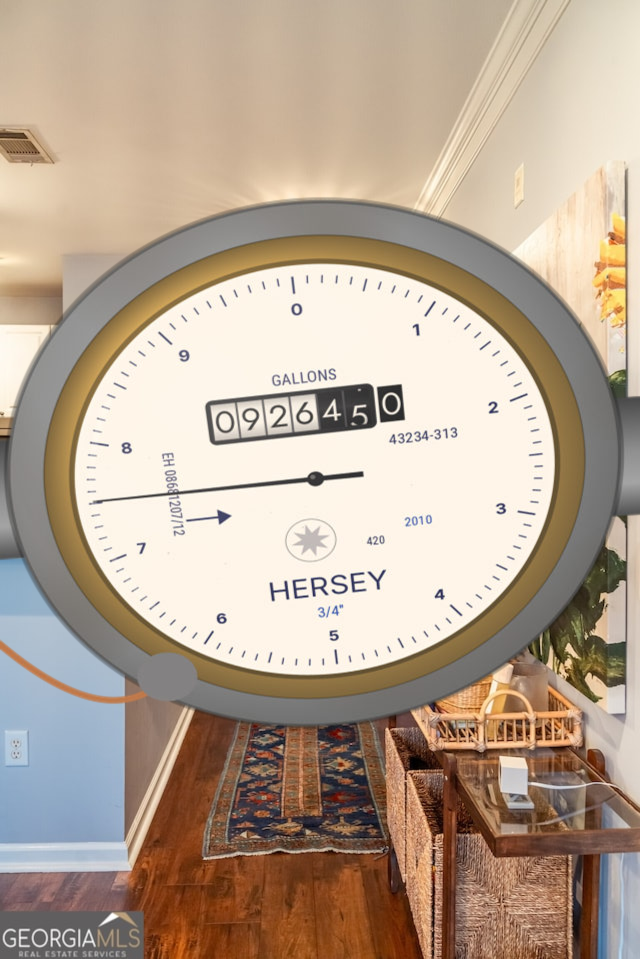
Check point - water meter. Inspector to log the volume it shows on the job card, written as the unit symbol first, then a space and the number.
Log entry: gal 926447.5
